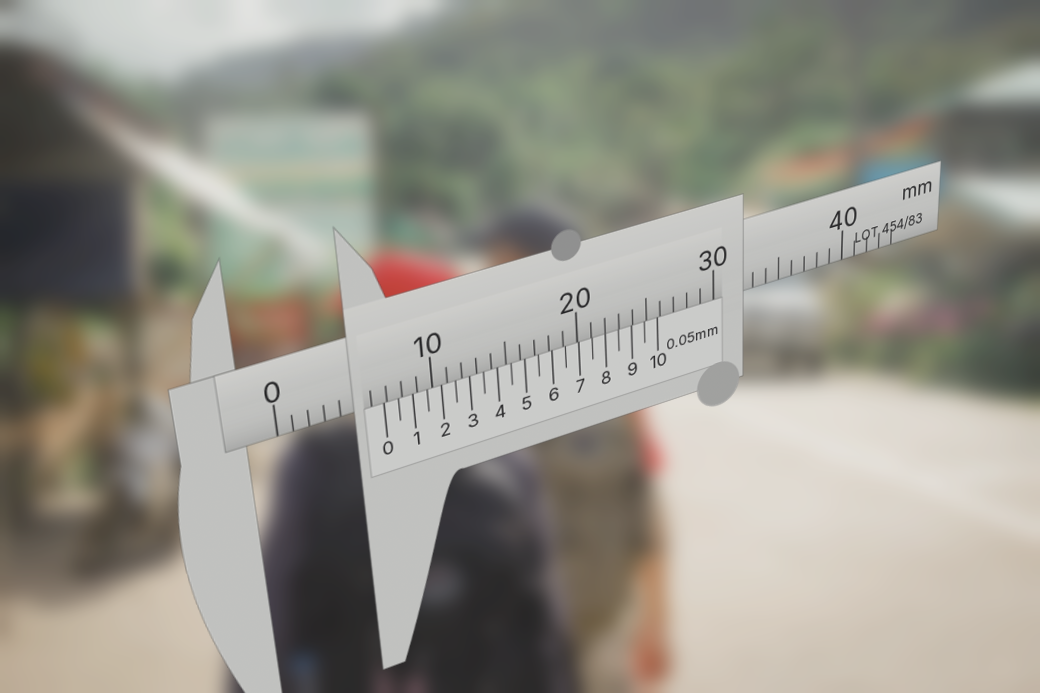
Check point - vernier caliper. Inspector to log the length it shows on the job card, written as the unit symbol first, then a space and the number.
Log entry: mm 6.8
